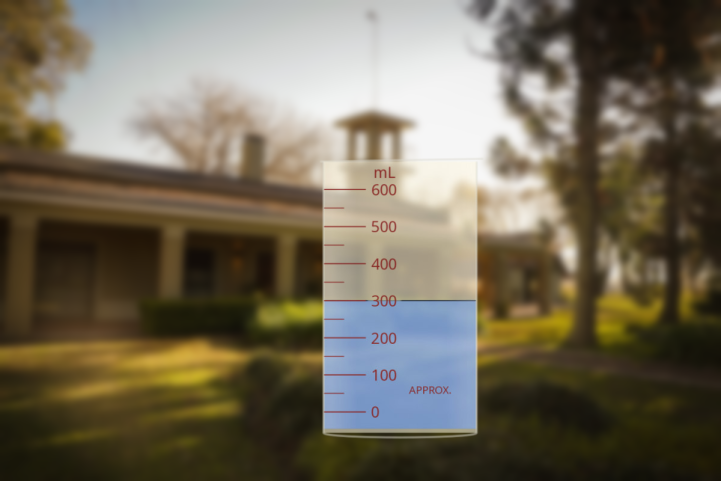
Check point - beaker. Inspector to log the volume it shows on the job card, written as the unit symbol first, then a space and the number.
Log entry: mL 300
